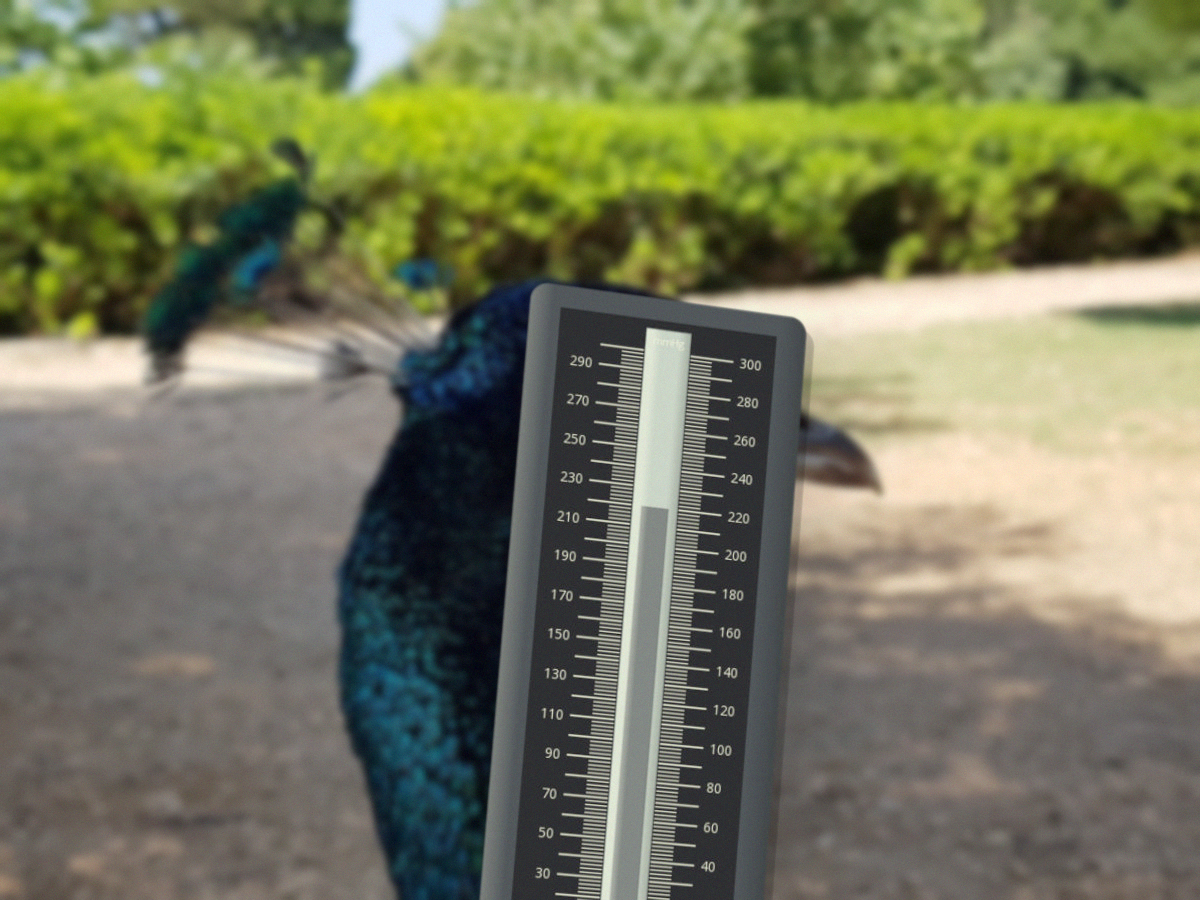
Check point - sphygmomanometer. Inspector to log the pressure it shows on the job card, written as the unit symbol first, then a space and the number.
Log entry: mmHg 220
